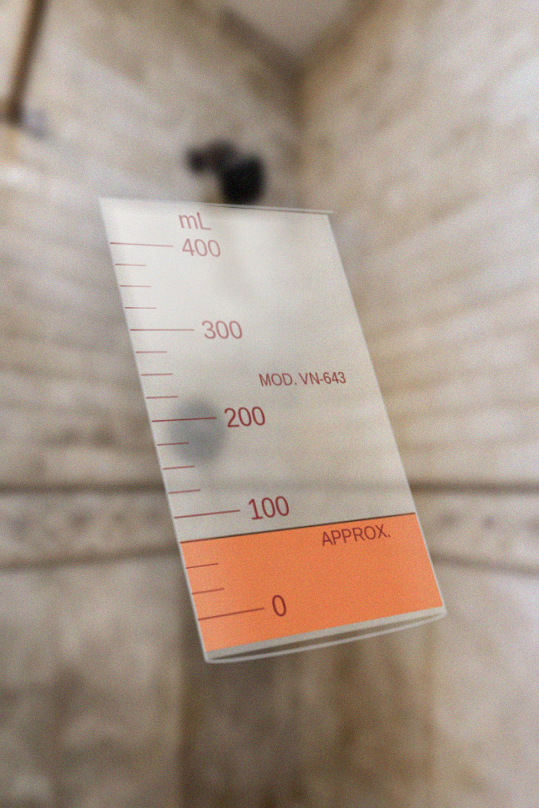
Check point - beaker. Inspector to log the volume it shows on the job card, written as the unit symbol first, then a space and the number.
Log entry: mL 75
